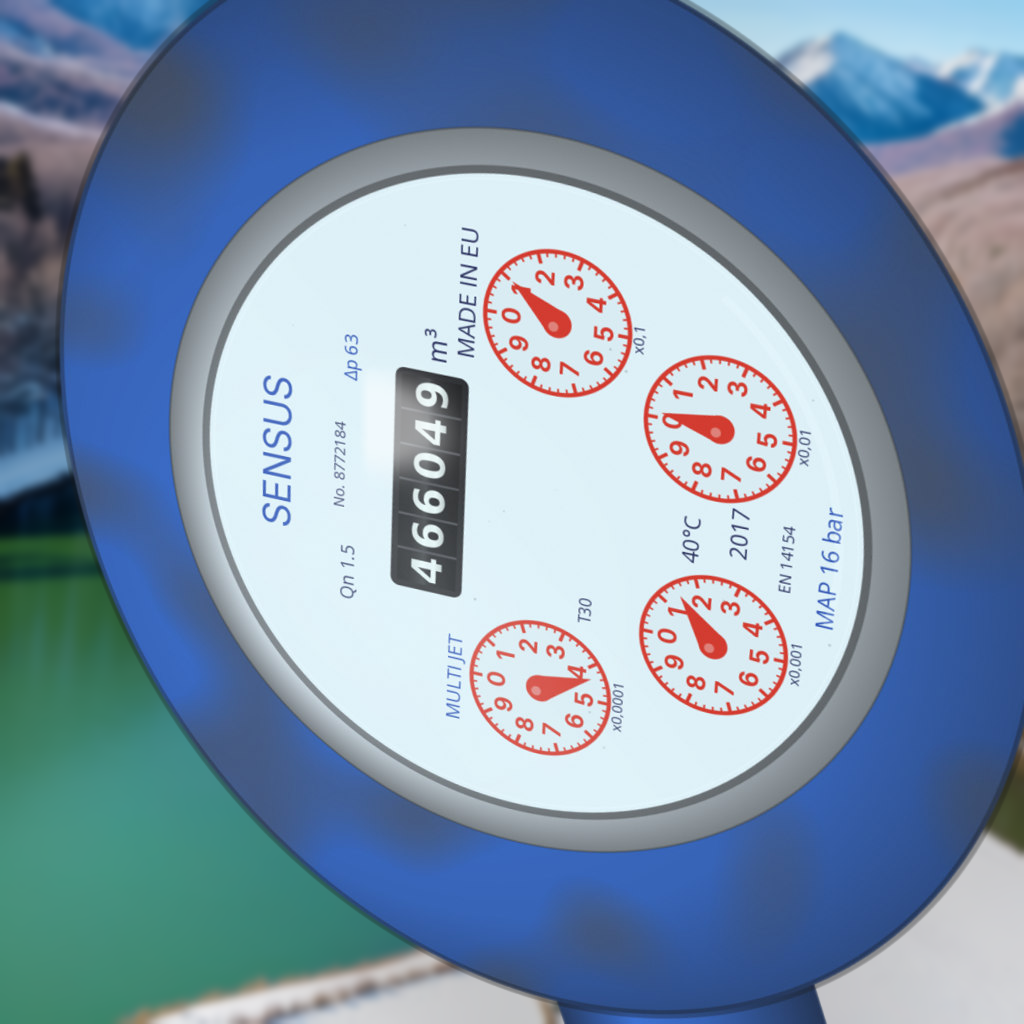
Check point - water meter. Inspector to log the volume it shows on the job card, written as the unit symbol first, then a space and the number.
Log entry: m³ 466049.1014
